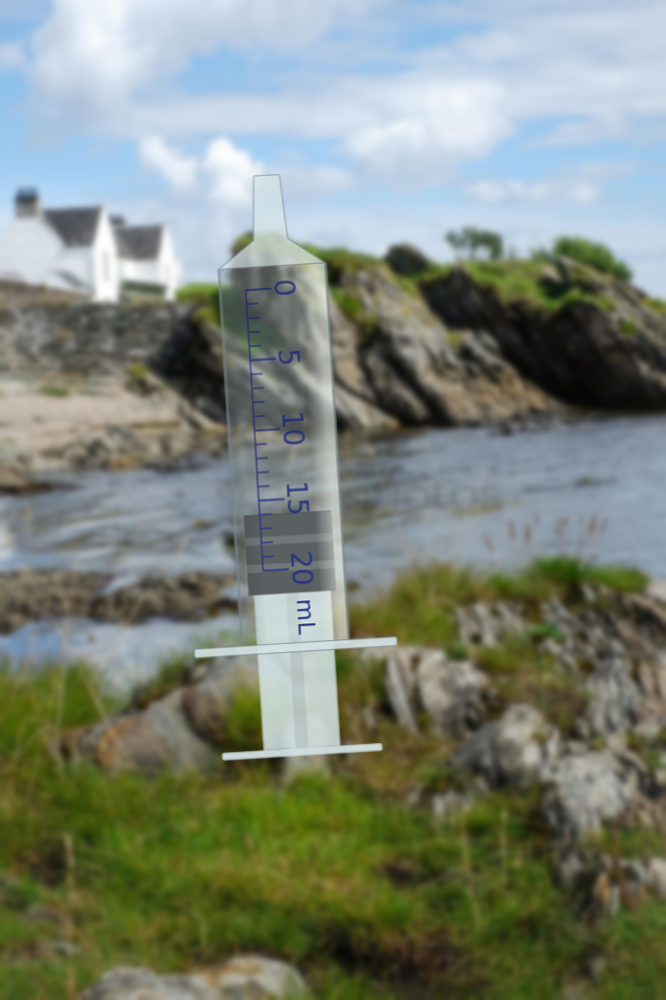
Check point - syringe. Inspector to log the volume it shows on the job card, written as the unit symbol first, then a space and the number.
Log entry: mL 16
